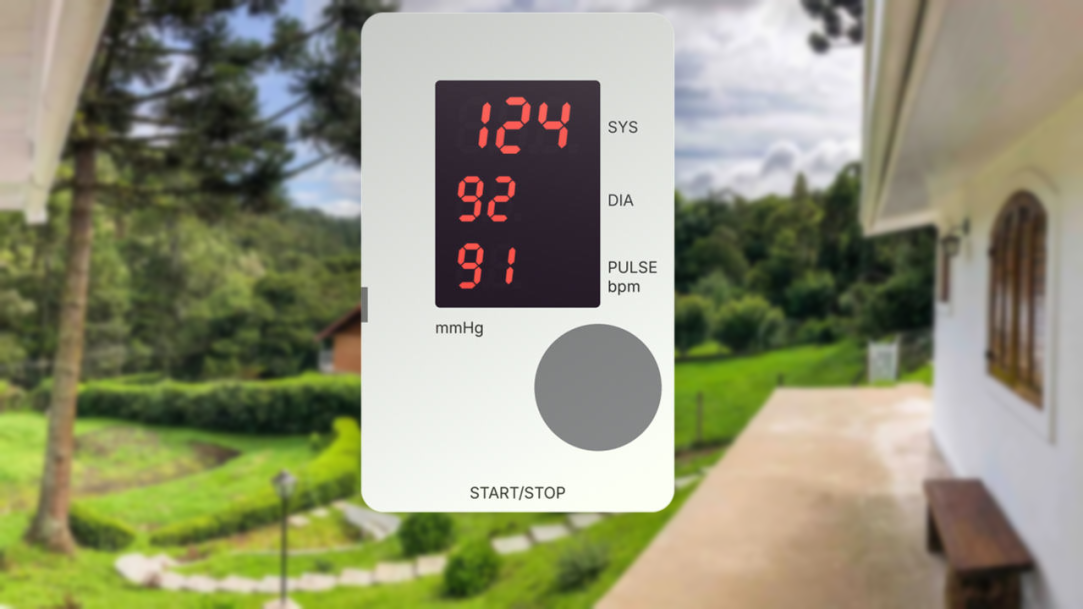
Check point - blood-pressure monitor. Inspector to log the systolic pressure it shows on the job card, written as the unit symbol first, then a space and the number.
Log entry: mmHg 124
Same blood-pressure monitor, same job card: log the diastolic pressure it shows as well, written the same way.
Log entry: mmHg 92
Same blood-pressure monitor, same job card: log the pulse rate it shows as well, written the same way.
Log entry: bpm 91
